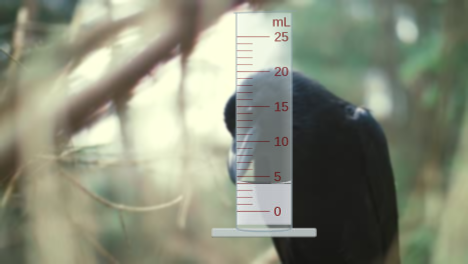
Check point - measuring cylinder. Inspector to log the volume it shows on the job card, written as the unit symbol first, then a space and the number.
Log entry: mL 4
